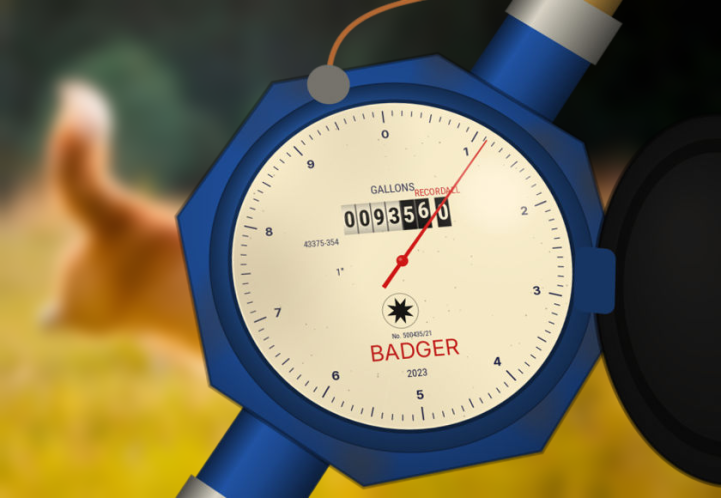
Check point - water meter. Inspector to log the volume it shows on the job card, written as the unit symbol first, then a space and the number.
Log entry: gal 93561.1
